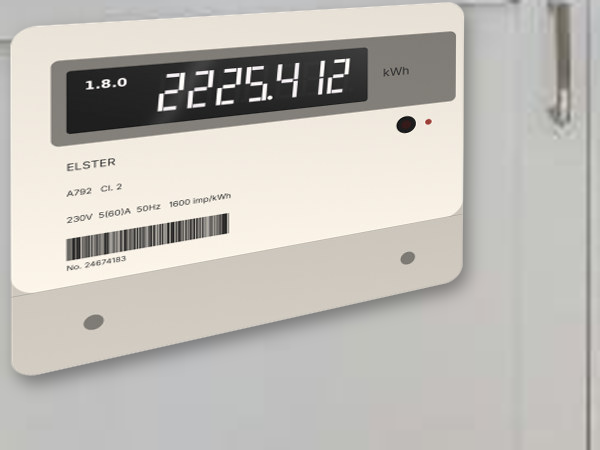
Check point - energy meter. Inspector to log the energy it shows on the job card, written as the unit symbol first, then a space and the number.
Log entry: kWh 2225.412
